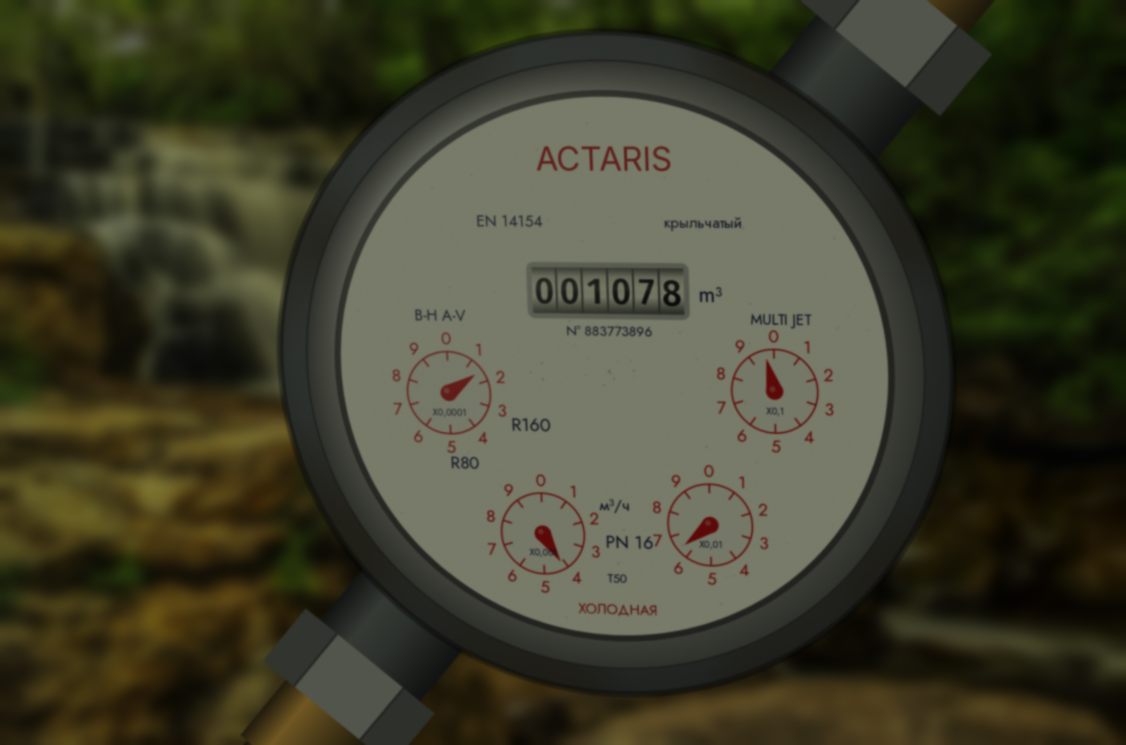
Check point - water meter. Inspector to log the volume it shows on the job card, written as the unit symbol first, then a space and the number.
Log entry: m³ 1077.9641
